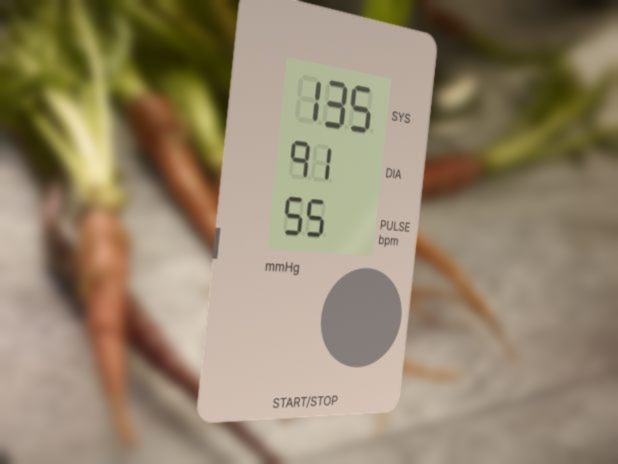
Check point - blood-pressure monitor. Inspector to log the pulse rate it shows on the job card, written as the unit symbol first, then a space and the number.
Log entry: bpm 55
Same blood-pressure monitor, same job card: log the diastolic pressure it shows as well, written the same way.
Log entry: mmHg 91
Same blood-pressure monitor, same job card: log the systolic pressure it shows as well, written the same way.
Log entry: mmHg 135
